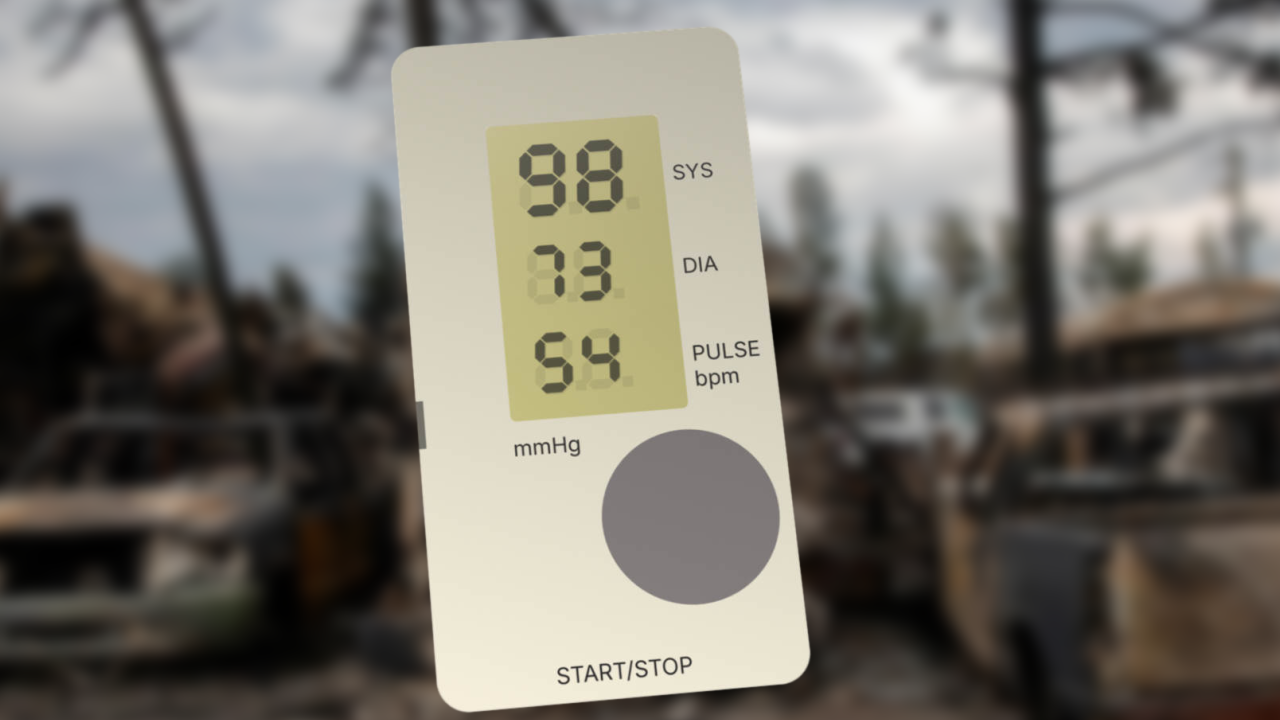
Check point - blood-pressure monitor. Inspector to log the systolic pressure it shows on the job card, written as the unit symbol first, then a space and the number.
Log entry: mmHg 98
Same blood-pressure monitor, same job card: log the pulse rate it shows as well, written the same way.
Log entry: bpm 54
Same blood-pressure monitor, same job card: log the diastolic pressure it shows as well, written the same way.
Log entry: mmHg 73
